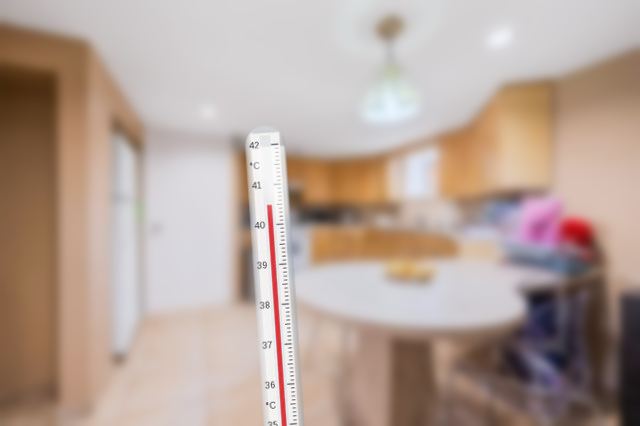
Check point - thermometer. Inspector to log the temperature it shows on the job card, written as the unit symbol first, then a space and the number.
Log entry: °C 40.5
